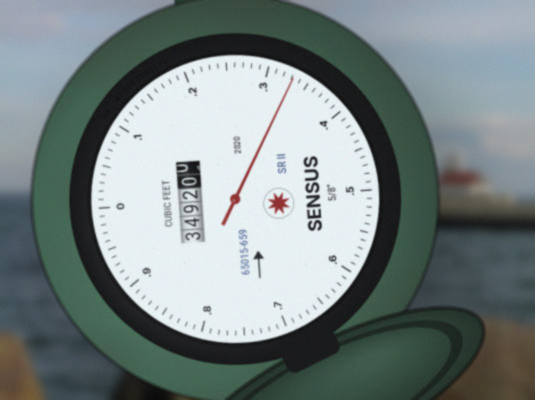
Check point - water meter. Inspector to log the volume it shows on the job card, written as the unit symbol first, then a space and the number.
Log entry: ft³ 349200.33
